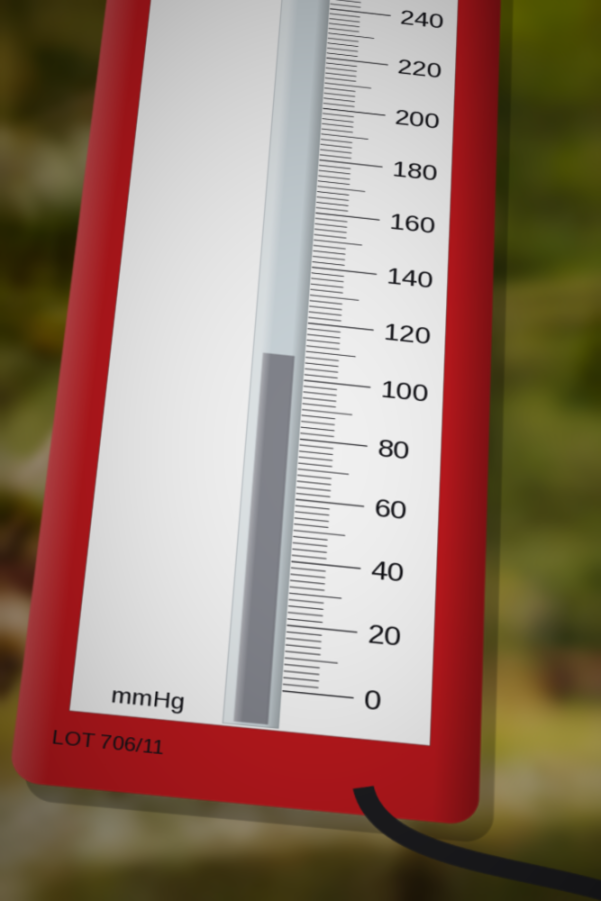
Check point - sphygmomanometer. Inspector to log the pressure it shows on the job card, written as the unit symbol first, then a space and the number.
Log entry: mmHg 108
